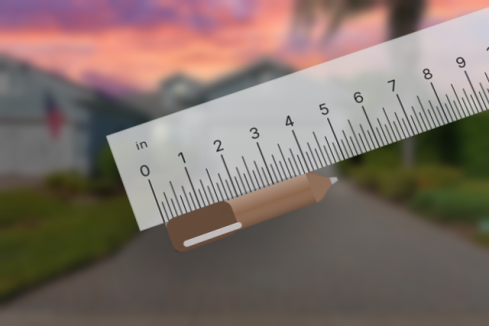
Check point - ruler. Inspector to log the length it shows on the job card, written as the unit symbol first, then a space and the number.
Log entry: in 4.625
